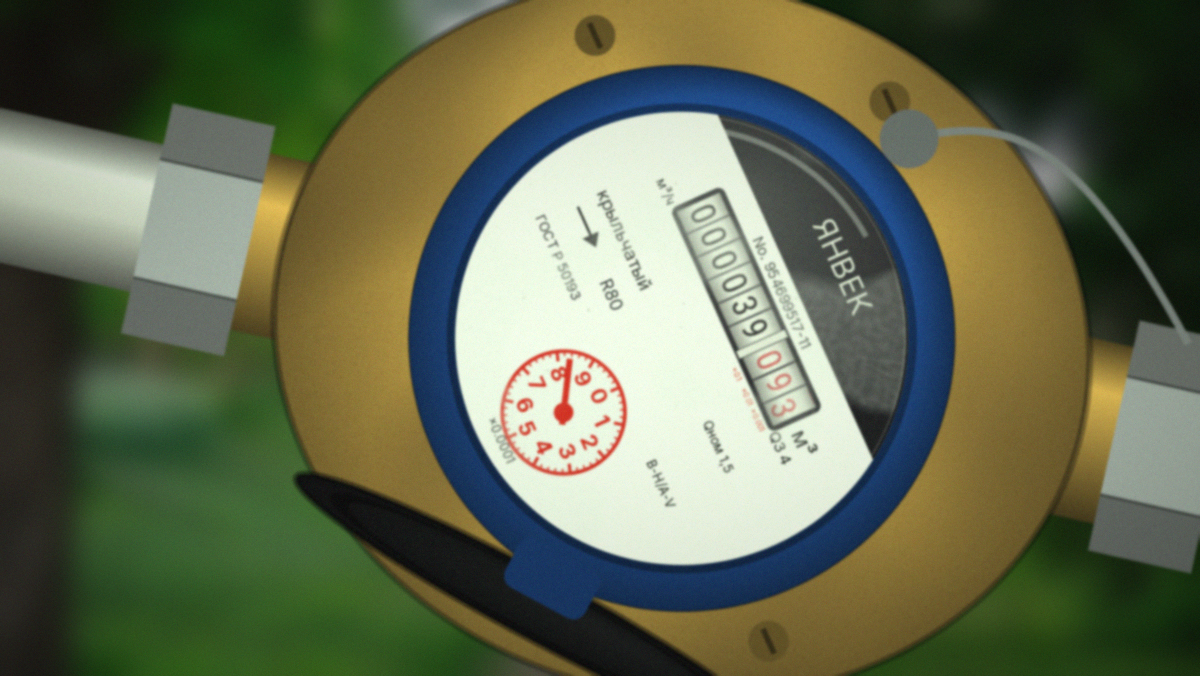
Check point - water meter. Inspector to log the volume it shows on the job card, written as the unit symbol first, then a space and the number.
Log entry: m³ 39.0928
